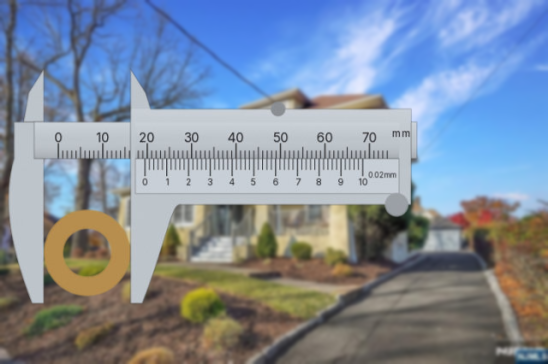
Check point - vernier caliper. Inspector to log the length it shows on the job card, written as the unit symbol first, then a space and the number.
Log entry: mm 19.5
